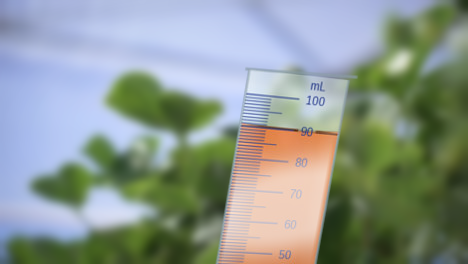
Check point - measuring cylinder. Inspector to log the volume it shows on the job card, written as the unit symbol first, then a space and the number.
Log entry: mL 90
